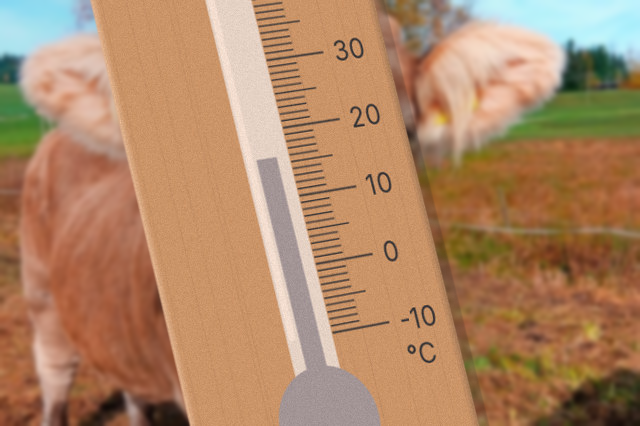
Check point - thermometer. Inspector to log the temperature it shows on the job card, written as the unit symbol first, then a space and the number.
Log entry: °C 16
